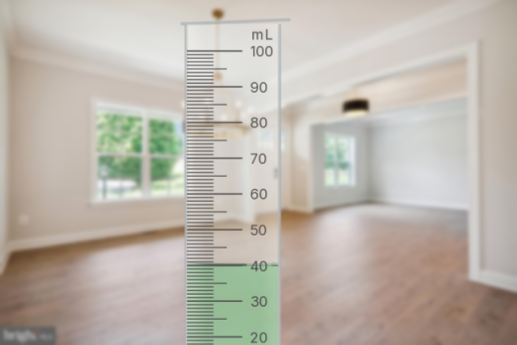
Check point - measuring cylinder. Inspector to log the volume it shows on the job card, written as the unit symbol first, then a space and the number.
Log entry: mL 40
